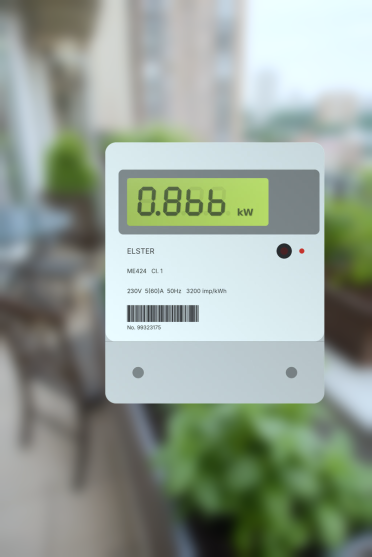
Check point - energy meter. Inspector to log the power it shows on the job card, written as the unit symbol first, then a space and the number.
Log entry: kW 0.866
